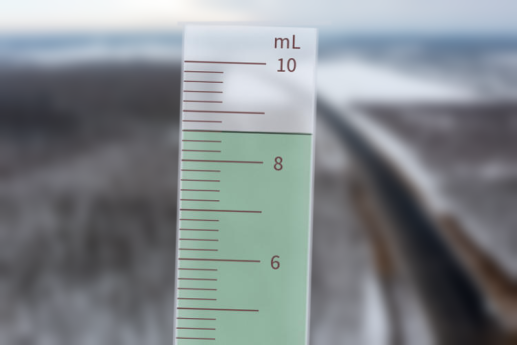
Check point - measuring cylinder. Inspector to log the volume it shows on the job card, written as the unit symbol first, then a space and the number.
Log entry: mL 8.6
